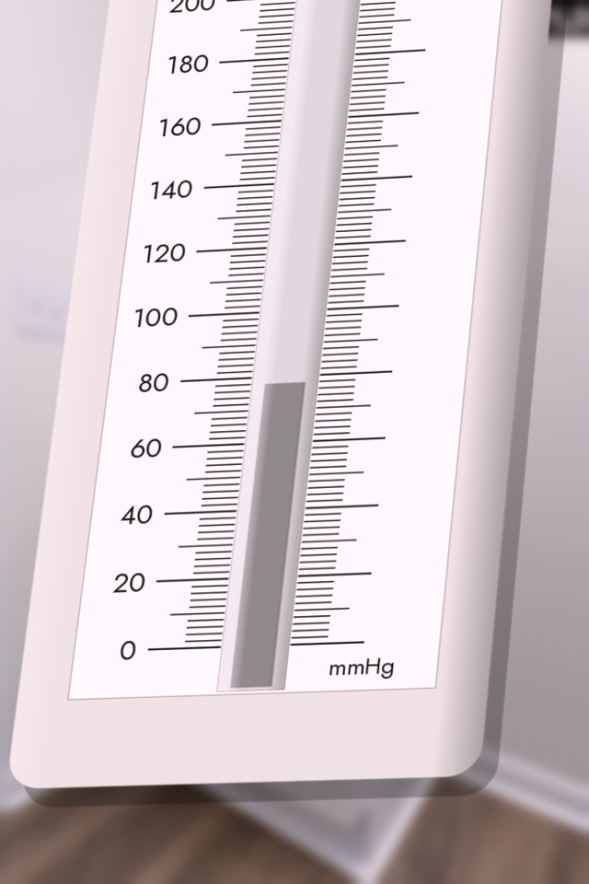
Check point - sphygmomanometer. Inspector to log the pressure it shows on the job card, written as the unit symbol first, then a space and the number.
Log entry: mmHg 78
